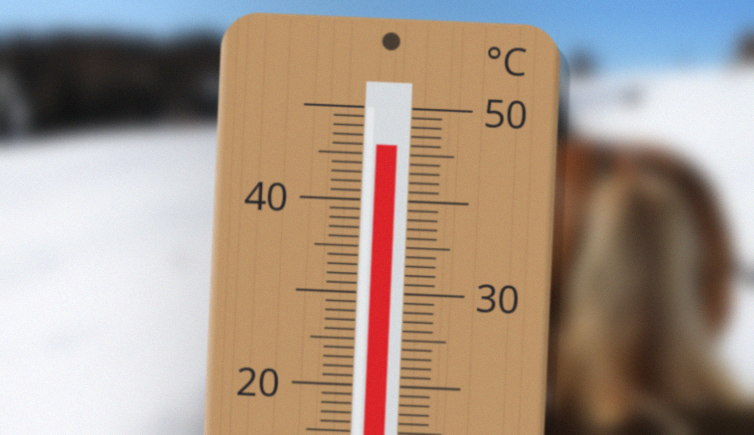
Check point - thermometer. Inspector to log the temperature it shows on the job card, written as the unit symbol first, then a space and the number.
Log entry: °C 46
